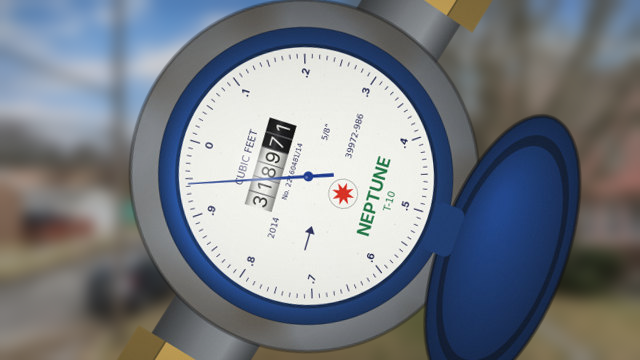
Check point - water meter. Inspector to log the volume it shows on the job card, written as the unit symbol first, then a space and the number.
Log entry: ft³ 318970.94
